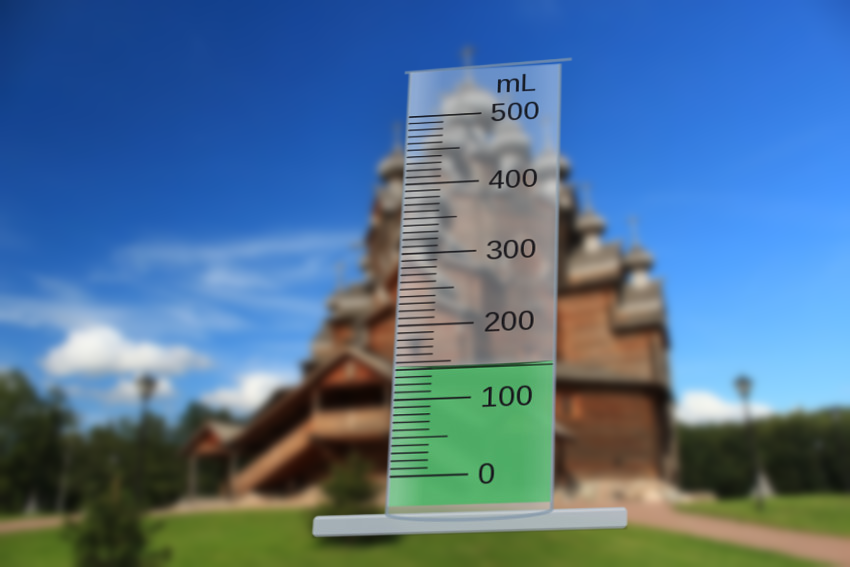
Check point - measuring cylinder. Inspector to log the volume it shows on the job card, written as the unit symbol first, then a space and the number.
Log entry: mL 140
